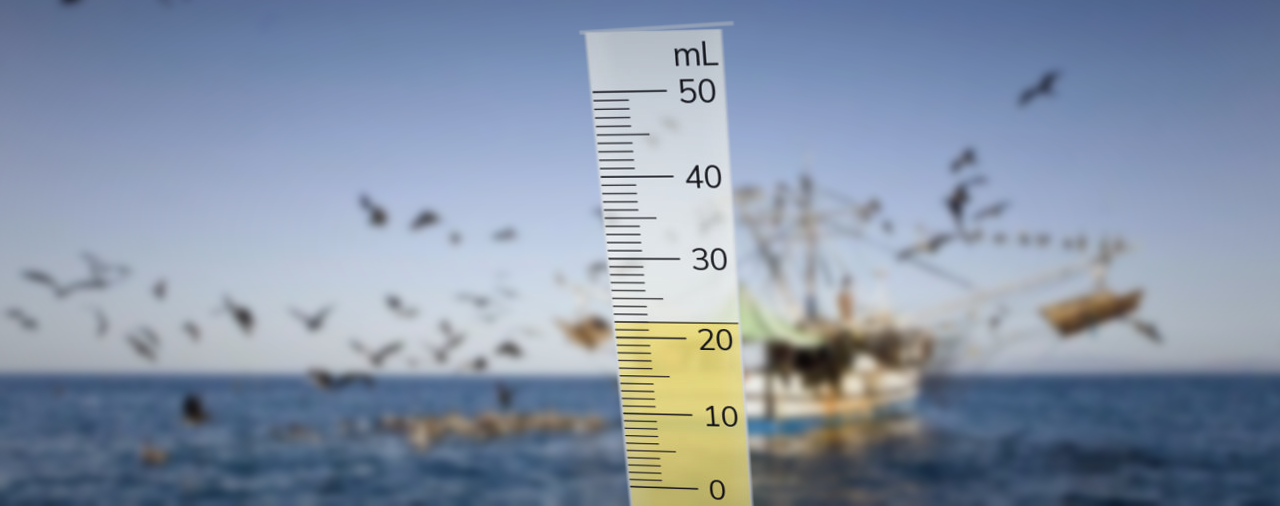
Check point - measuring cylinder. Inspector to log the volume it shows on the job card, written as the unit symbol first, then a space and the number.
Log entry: mL 22
